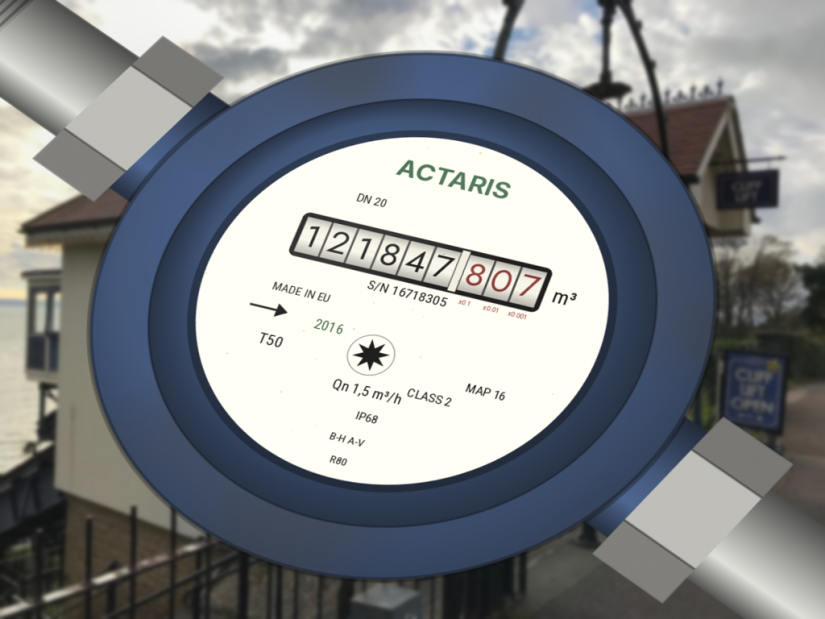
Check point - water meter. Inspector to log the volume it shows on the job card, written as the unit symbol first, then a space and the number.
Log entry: m³ 121847.807
